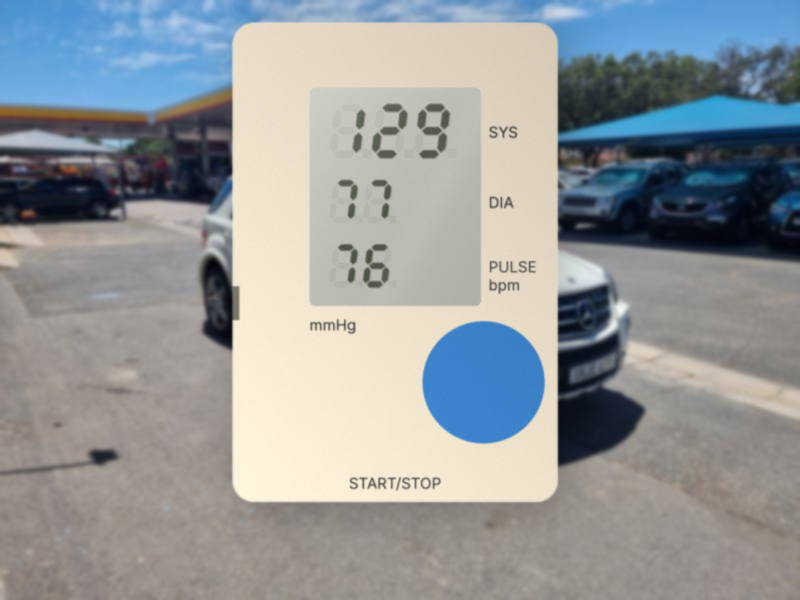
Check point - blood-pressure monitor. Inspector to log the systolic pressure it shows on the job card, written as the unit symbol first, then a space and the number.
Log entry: mmHg 129
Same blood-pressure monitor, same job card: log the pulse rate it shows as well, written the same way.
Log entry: bpm 76
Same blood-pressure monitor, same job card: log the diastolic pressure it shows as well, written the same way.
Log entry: mmHg 77
